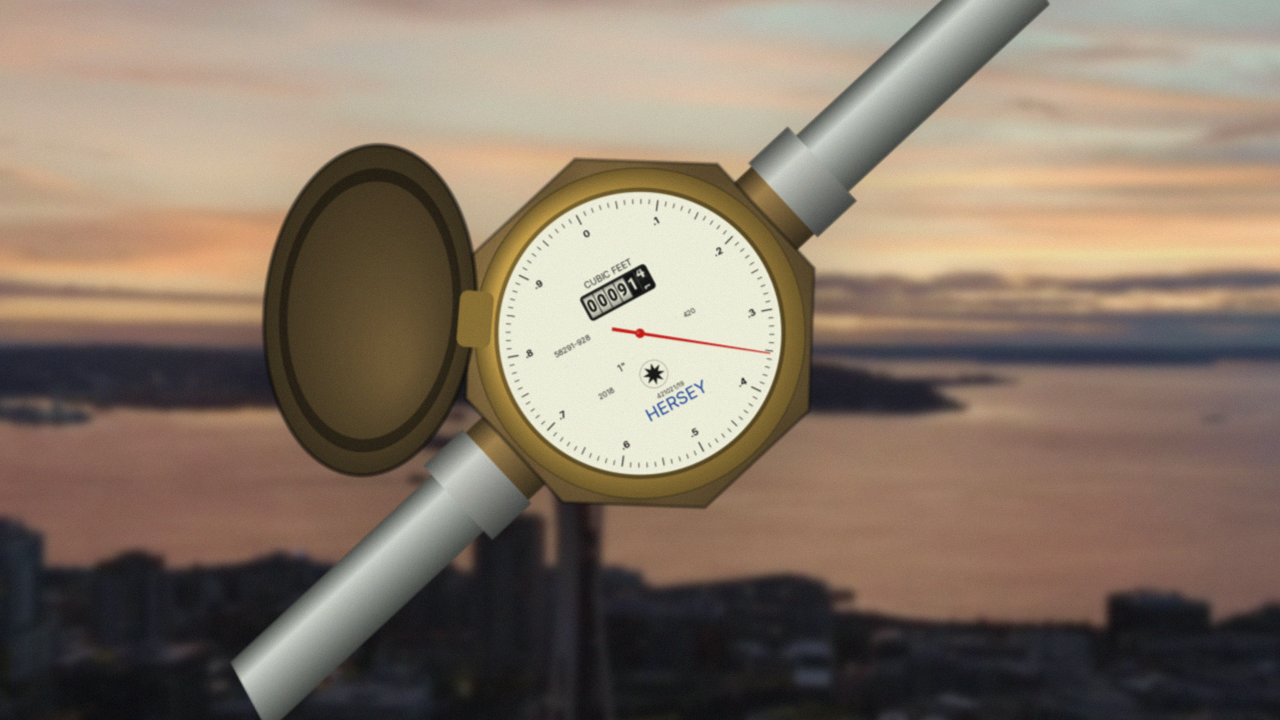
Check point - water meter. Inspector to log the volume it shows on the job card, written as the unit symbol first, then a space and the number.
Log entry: ft³ 914.35
